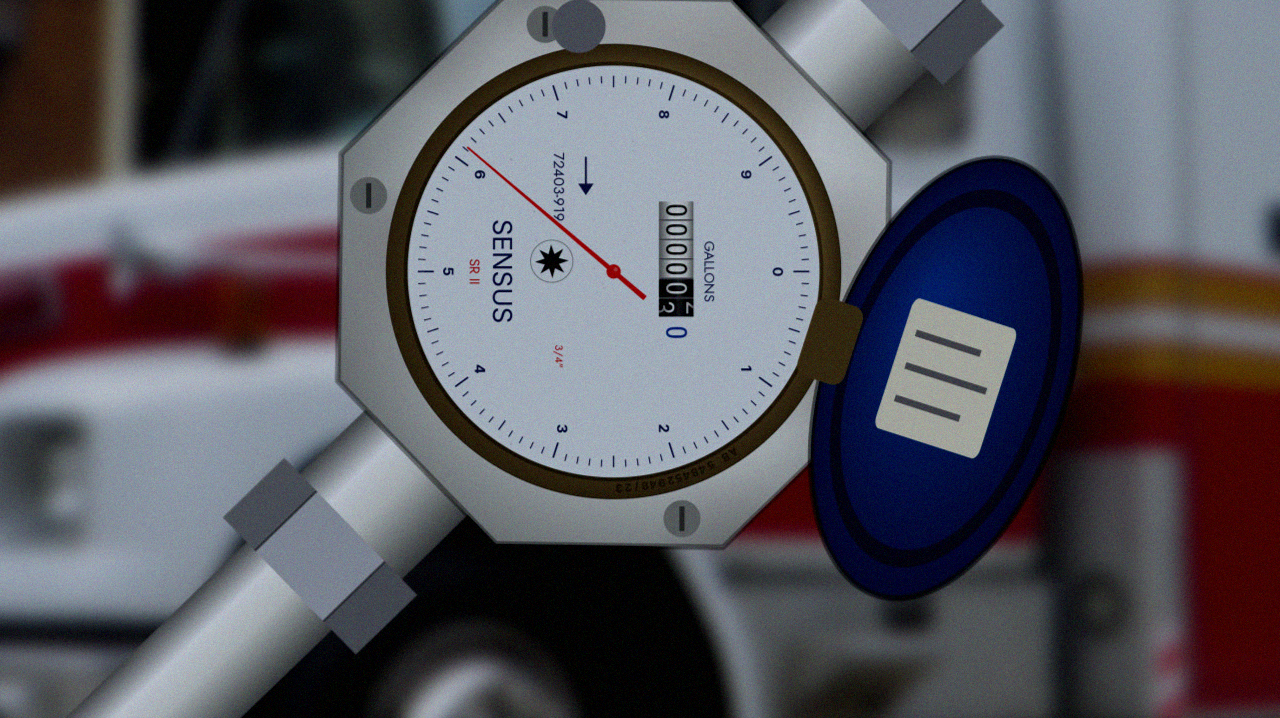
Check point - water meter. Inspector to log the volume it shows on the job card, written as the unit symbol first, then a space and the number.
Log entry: gal 26.1
